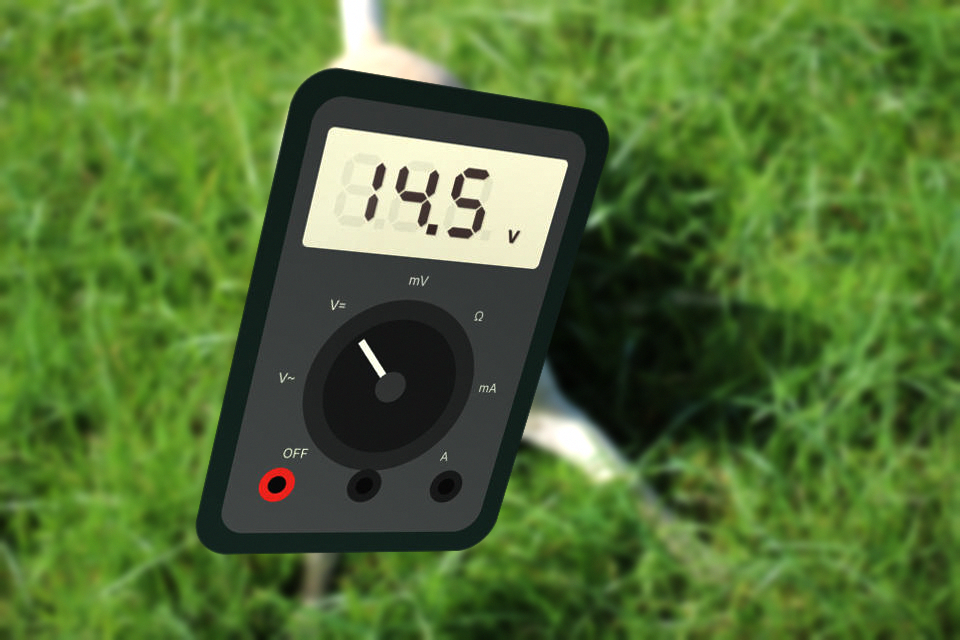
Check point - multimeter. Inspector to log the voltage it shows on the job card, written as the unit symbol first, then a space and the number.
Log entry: V 14.5
